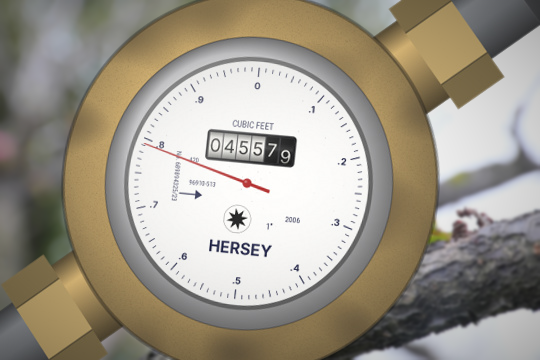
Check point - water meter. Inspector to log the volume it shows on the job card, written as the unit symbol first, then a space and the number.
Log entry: ft³ 45578.79
